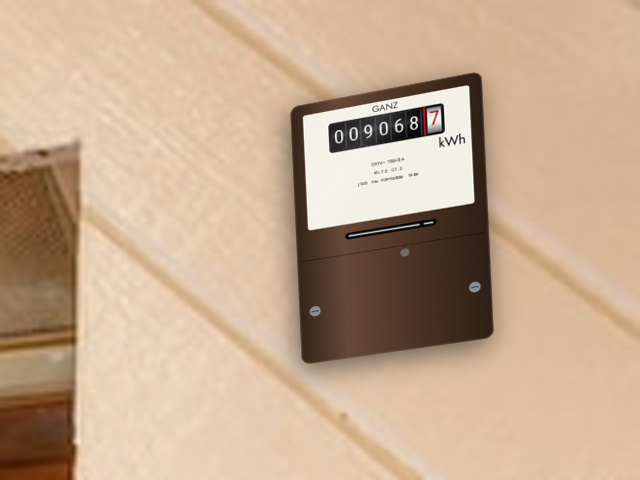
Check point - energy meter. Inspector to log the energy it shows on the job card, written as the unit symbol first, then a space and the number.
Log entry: kWh 9068.7
